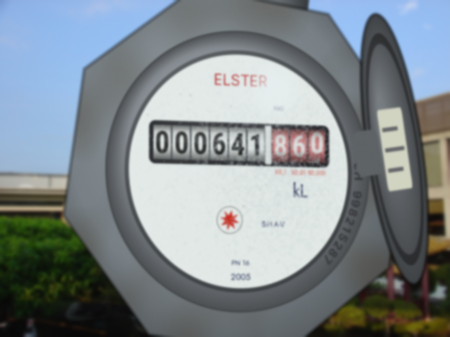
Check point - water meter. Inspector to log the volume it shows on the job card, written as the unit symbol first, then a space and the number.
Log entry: kL 641.860
